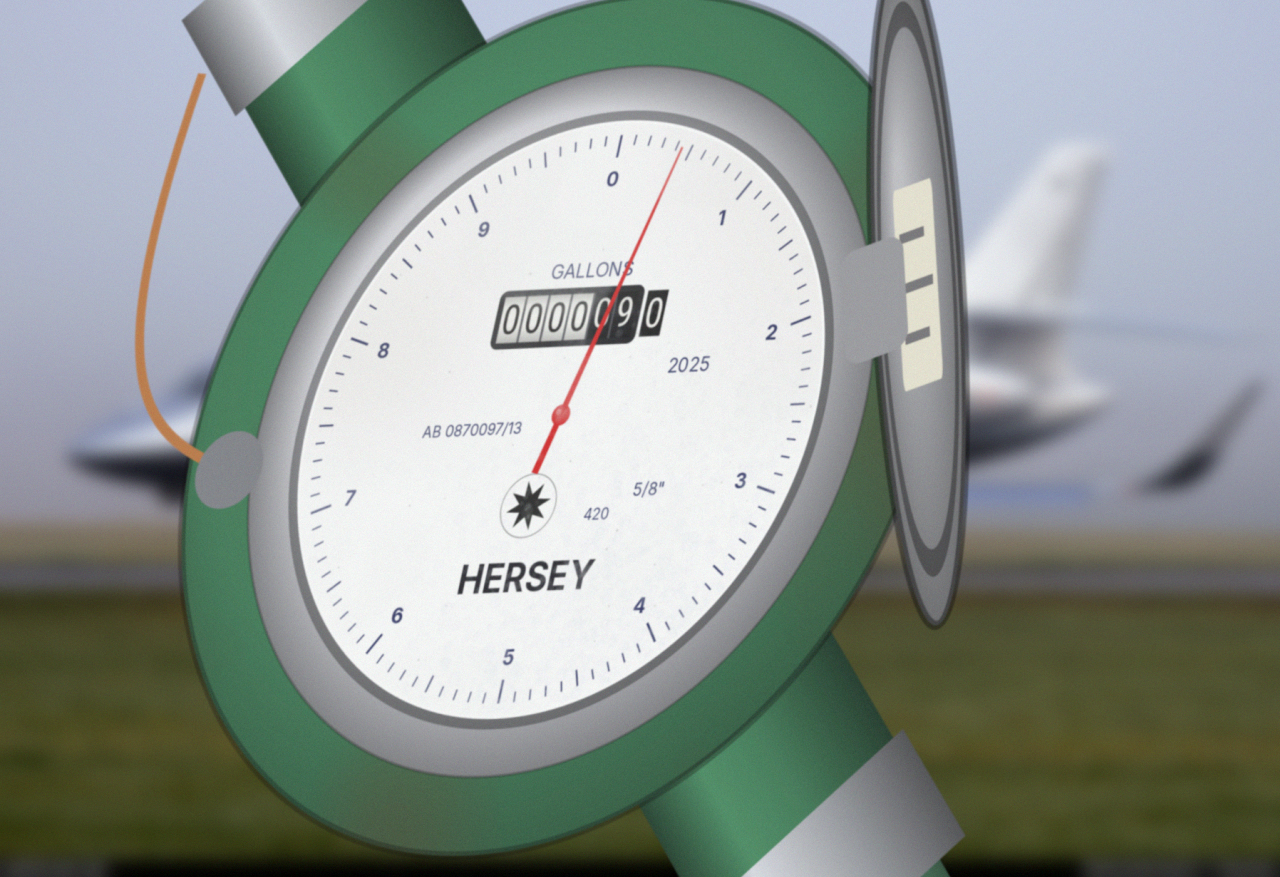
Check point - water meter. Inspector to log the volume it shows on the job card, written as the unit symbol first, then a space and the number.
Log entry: gal 90.4
